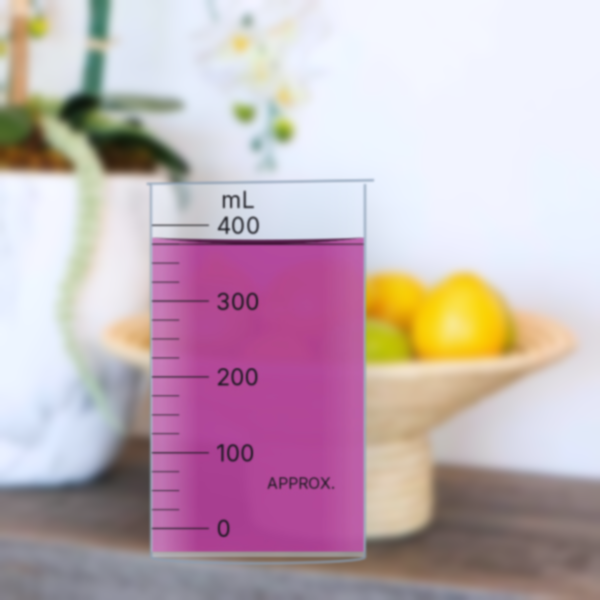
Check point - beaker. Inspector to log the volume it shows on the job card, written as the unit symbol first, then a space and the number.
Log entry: mL 375
